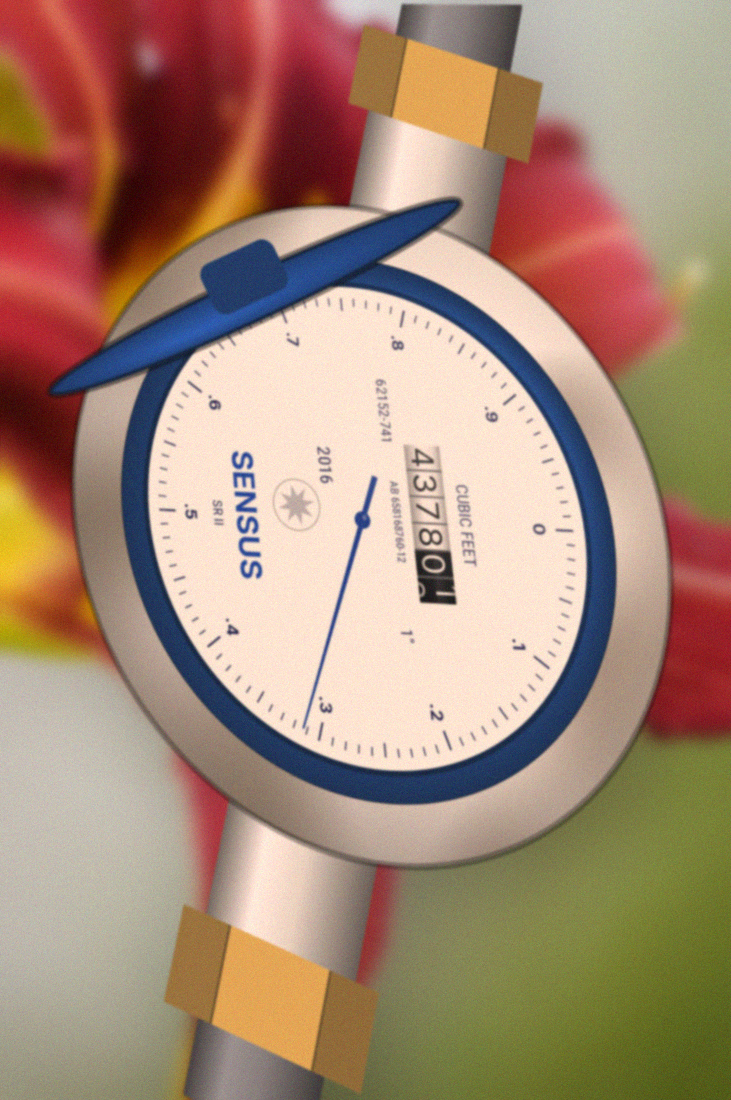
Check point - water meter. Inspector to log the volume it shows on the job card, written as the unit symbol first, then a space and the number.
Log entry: ft³ 437801.31
